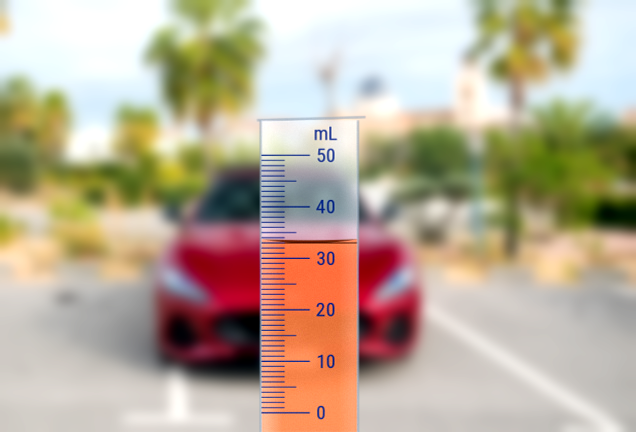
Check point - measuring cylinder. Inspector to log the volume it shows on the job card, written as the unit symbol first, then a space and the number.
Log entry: mL 33
